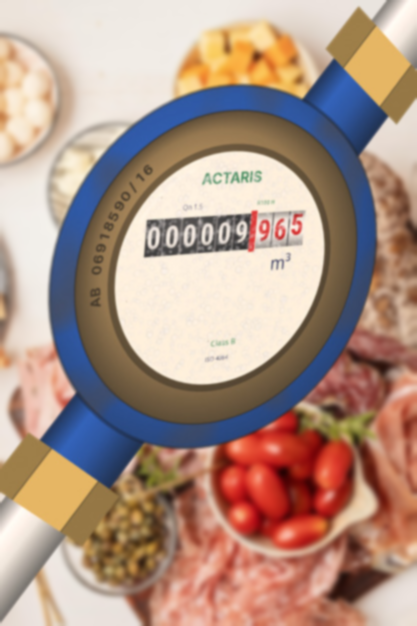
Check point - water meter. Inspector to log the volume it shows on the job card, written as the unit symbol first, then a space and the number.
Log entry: m³ 9.965
